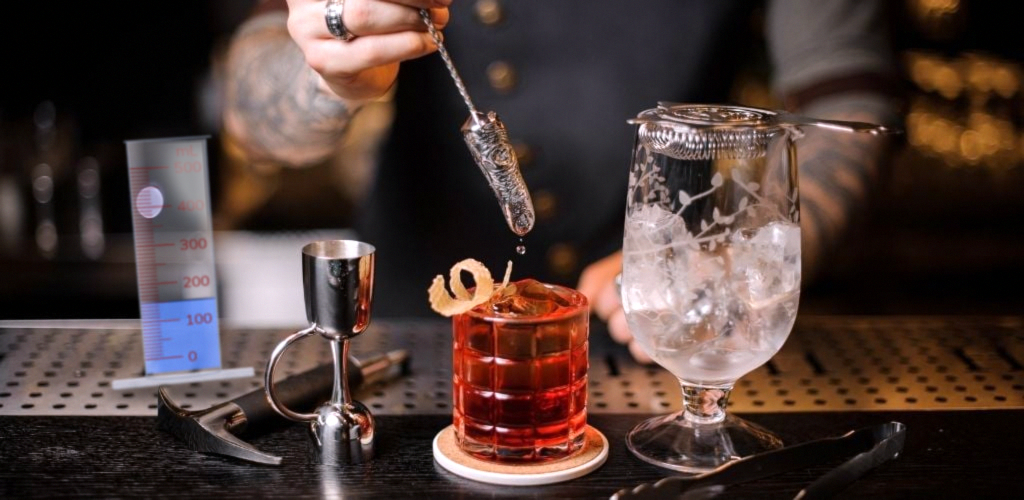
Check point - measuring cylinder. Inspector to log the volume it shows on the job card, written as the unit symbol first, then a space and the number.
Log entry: mL 150
